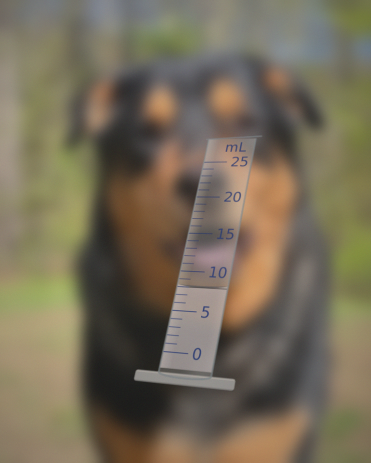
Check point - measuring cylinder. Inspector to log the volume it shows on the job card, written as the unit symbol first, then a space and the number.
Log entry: mL 8
